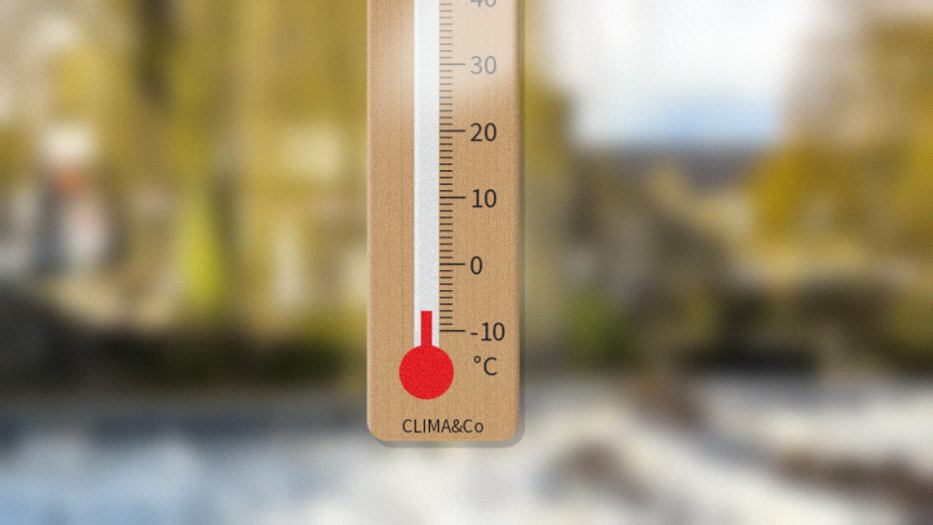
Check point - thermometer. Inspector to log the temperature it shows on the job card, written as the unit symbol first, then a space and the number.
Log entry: °C -7
